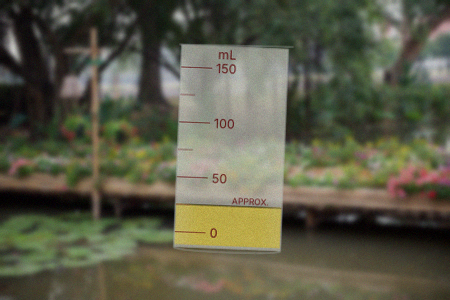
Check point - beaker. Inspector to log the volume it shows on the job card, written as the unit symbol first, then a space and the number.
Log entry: mL 25
